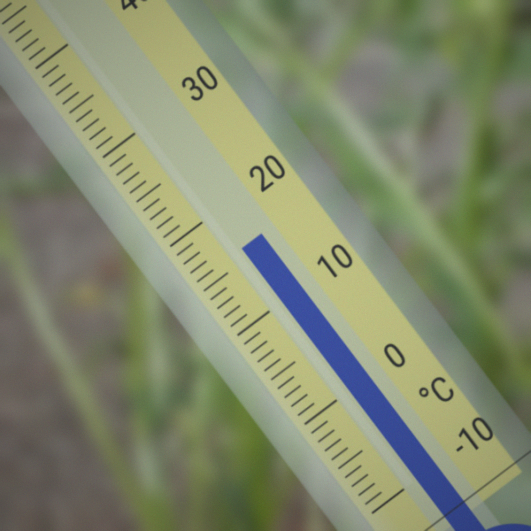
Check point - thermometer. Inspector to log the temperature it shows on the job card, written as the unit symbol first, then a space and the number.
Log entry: °C 16
